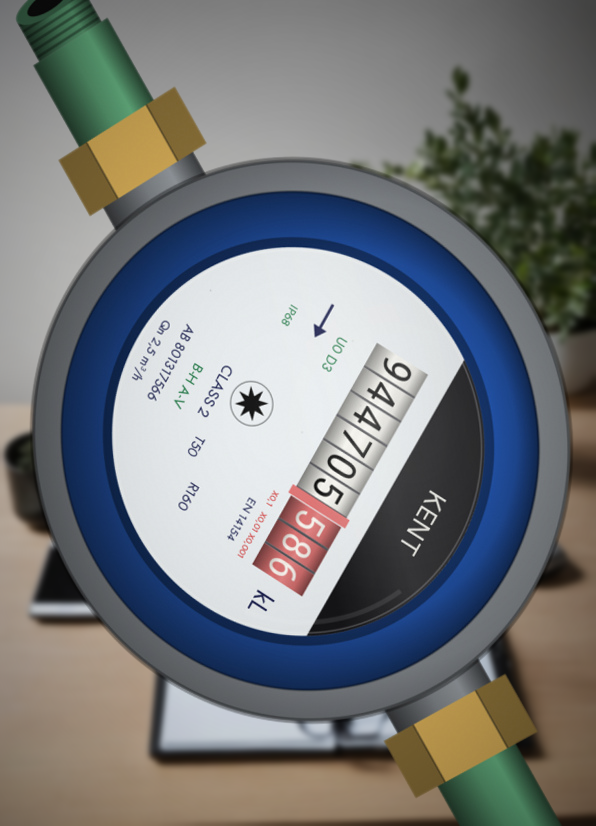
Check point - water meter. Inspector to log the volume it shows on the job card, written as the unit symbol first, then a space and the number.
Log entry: kL 944705.586
